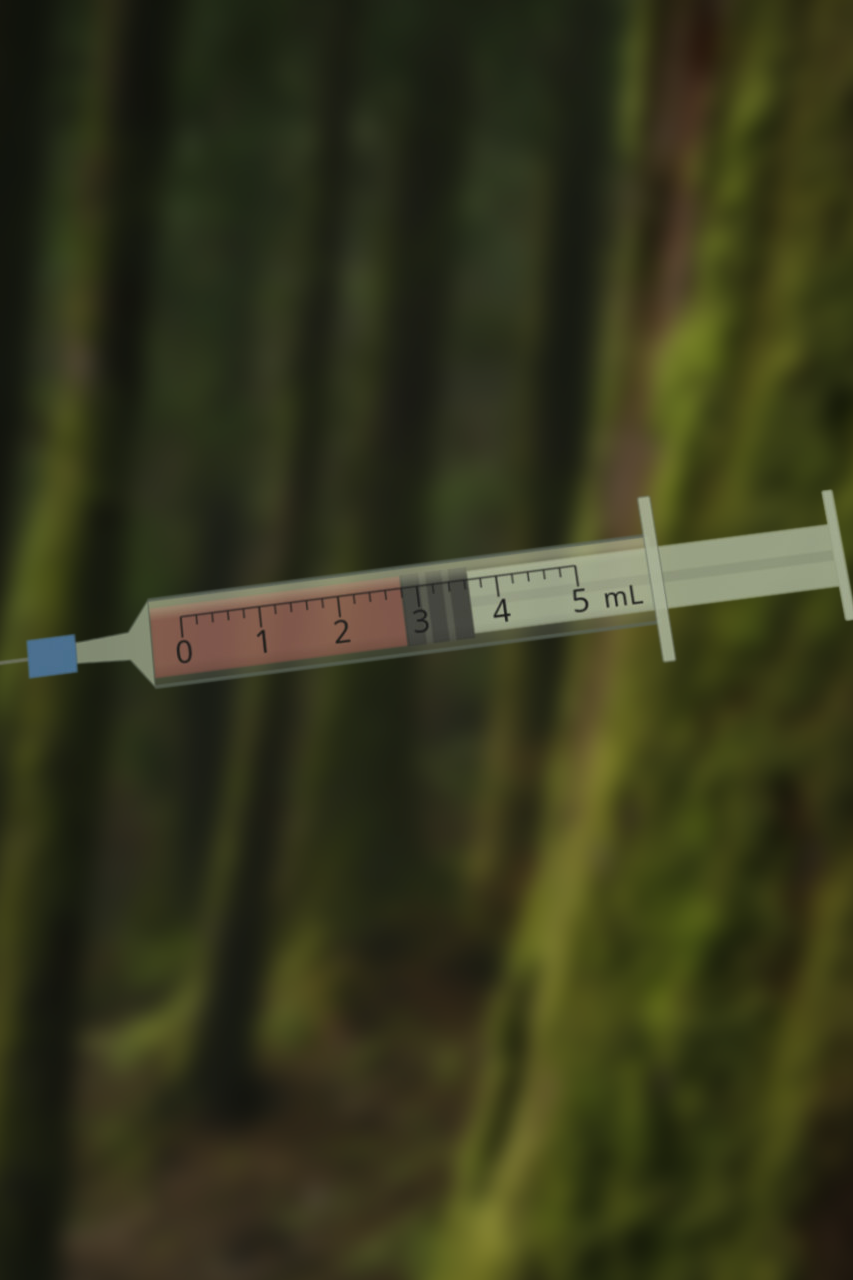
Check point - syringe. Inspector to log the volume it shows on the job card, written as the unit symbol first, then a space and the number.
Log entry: mL 2.8
